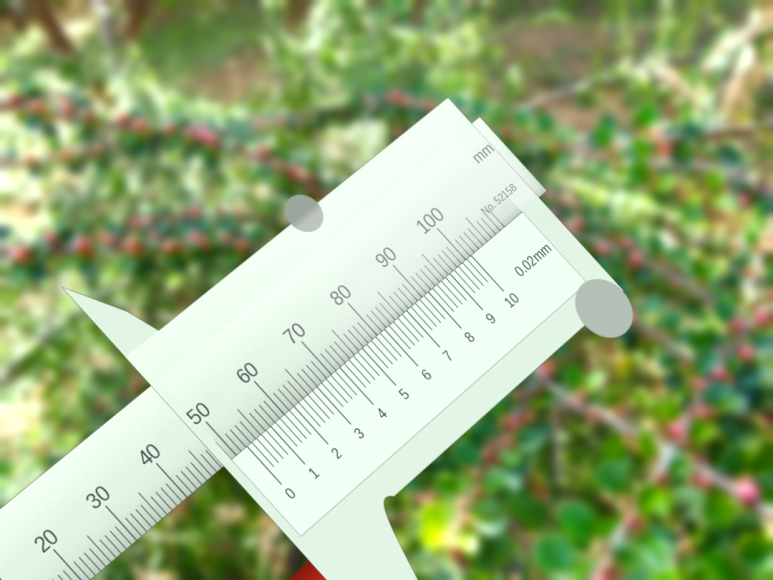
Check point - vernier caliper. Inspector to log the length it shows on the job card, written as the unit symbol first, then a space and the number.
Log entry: mm 52.2
